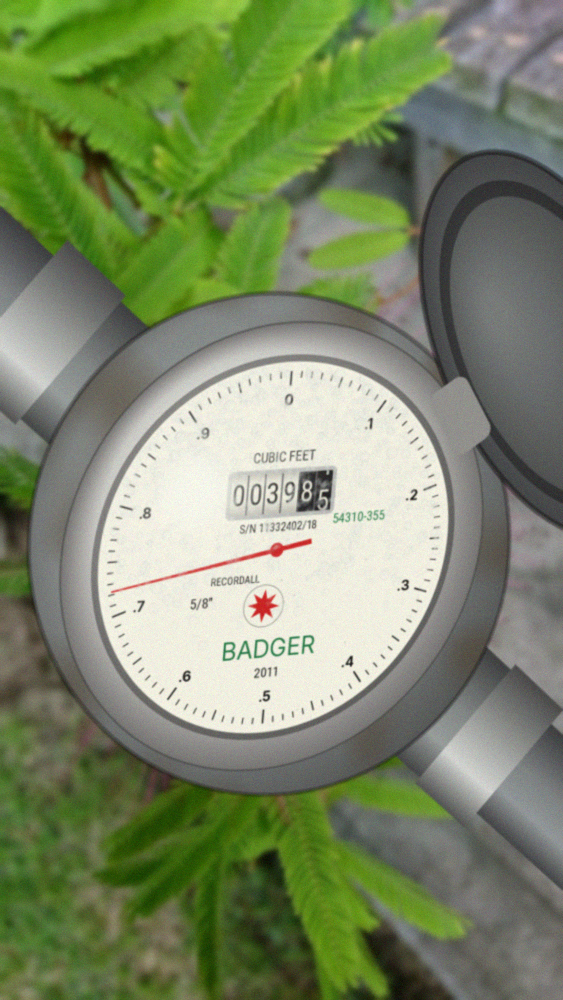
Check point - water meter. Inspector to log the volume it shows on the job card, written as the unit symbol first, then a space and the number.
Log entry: ft³ 3984.72
